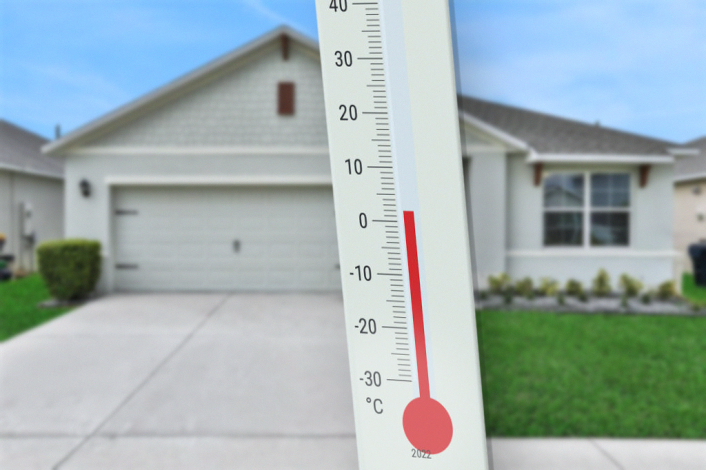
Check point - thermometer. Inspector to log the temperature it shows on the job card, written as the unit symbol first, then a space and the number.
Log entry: °C 2
